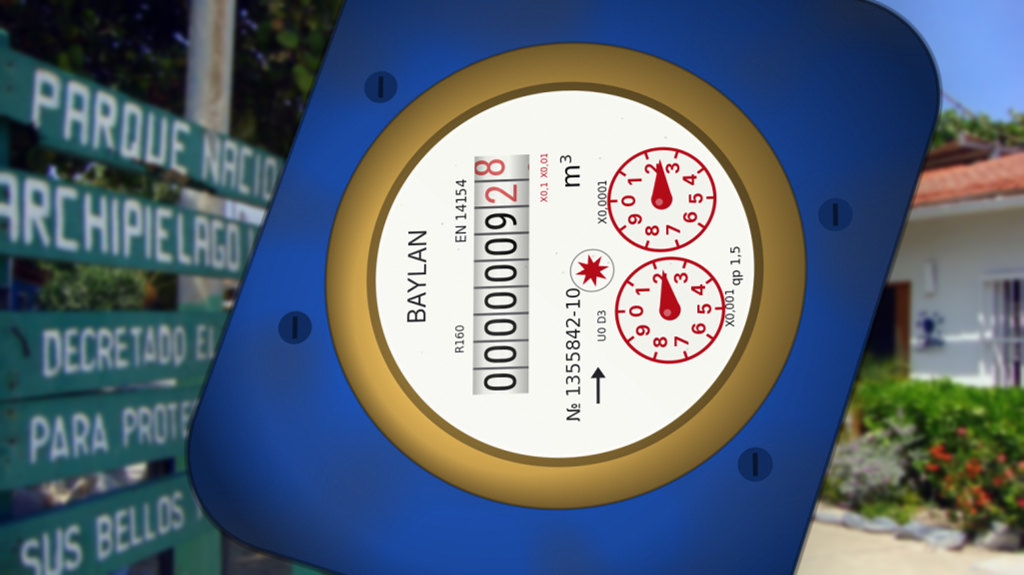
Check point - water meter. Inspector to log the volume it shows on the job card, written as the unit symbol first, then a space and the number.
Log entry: m³ 9.2822
